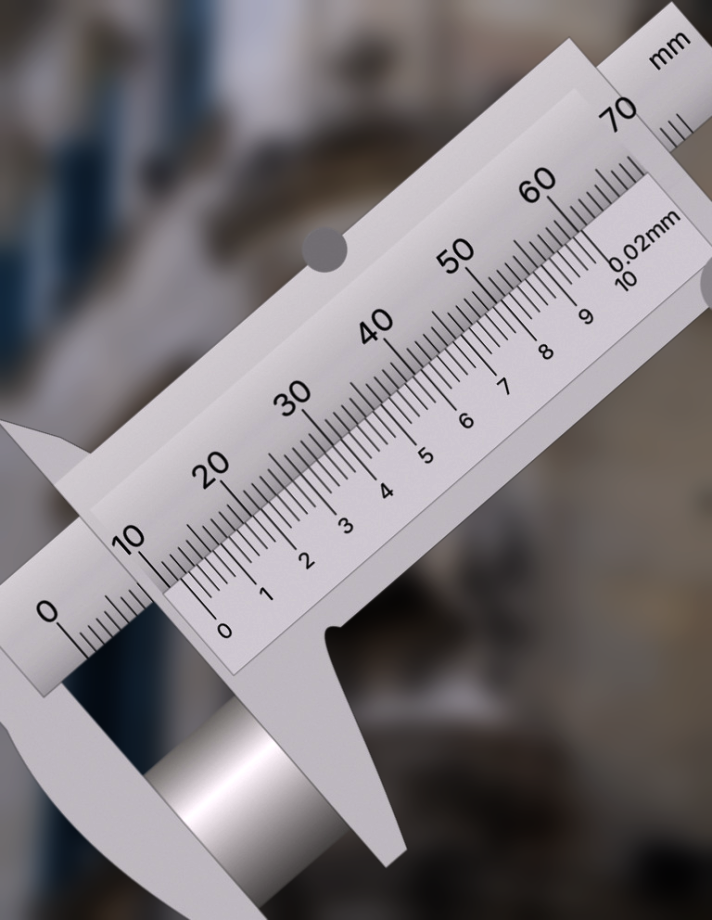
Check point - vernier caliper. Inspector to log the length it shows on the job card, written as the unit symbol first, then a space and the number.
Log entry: mm 11.3
